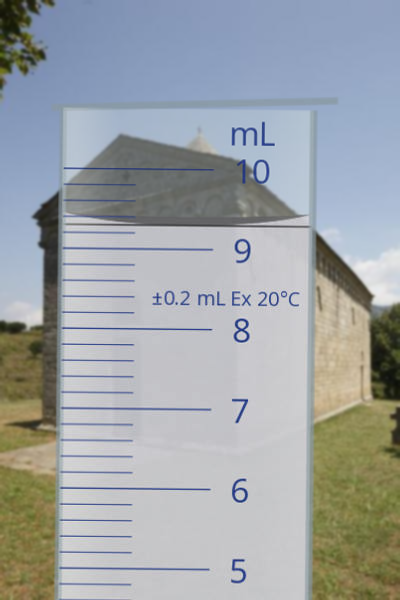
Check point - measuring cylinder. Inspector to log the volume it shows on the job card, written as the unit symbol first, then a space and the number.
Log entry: mL 9.3
